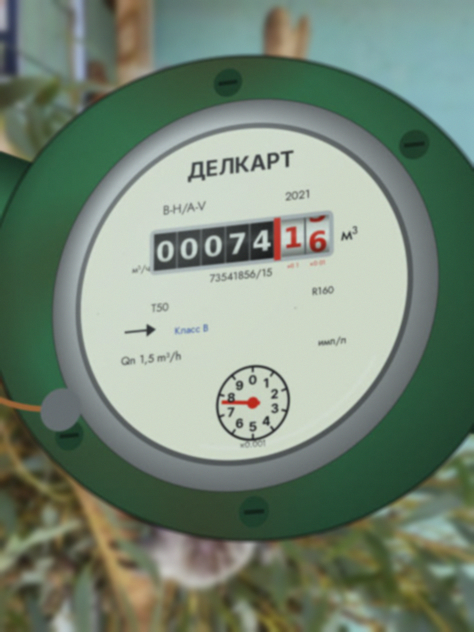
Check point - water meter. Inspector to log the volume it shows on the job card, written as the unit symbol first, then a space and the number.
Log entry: m³ 74.157
